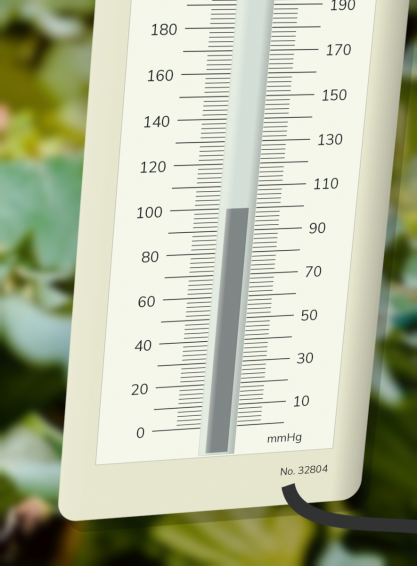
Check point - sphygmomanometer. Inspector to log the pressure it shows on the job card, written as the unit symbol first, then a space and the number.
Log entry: mmHg 100
